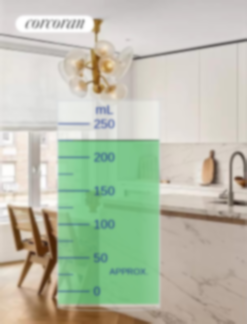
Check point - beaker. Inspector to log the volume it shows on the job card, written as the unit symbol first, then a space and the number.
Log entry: mL 225
